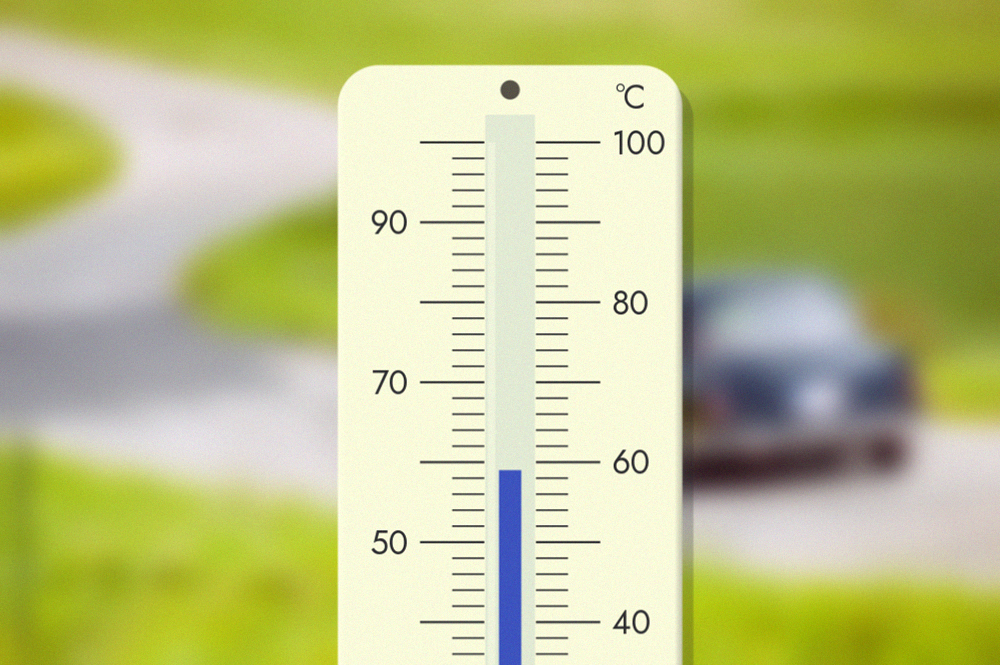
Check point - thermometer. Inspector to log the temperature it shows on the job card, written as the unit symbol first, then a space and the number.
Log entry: °C 59
